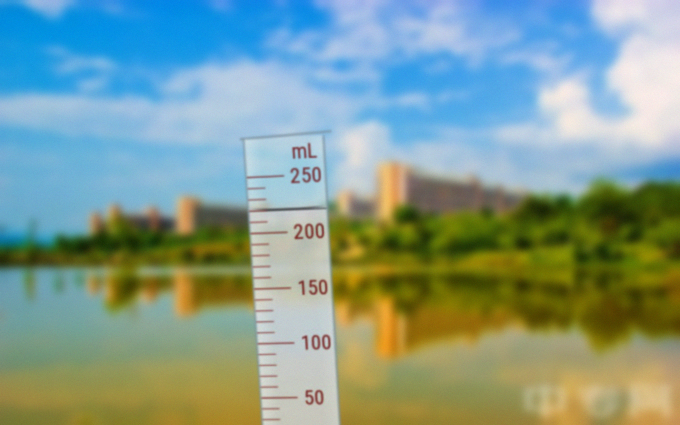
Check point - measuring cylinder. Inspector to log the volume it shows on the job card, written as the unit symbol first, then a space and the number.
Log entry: mL 220
